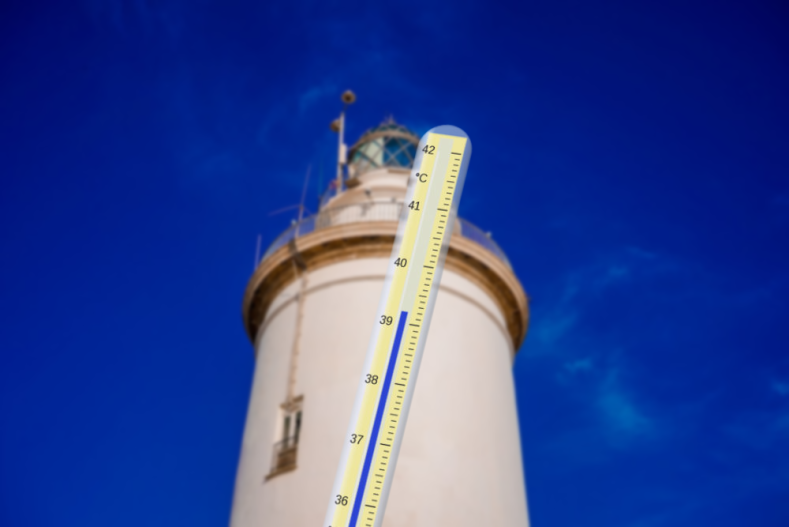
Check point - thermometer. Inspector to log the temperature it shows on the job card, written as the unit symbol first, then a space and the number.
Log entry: °C 39.2
